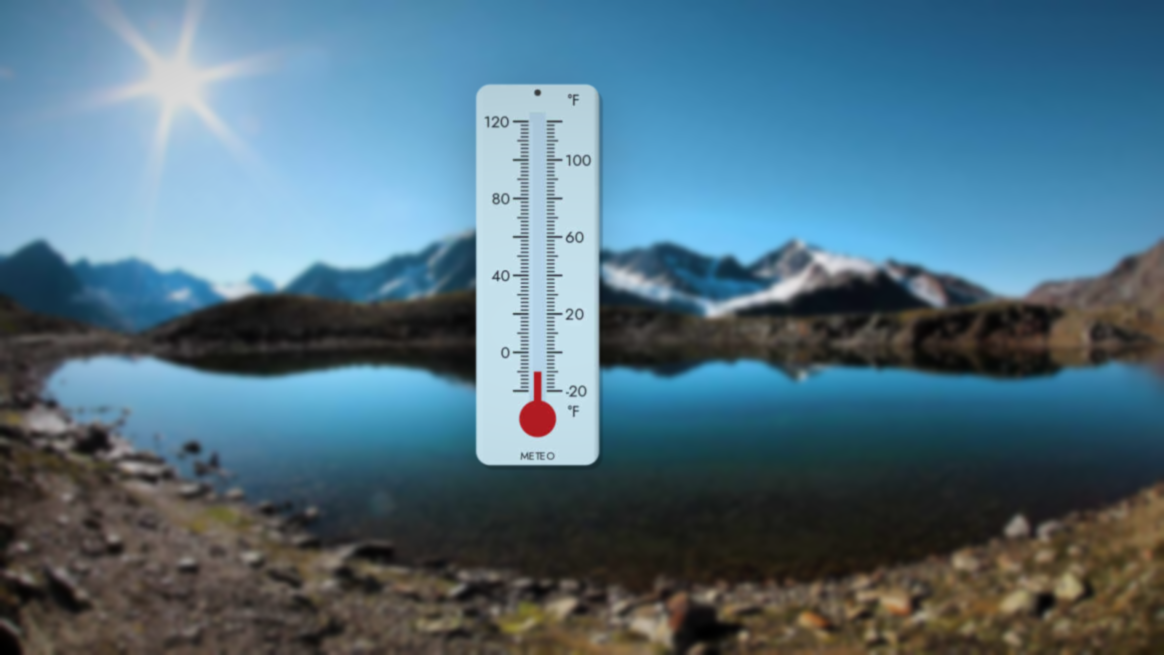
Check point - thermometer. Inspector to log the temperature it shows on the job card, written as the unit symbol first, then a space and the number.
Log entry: °F -10
